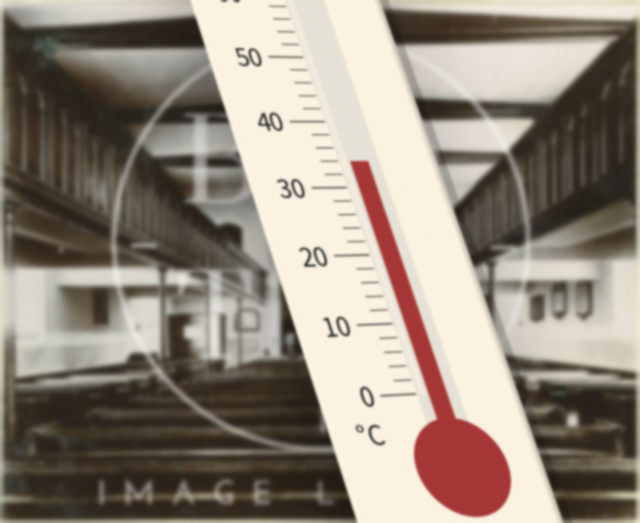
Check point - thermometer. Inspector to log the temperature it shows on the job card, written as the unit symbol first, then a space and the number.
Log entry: °C 34
